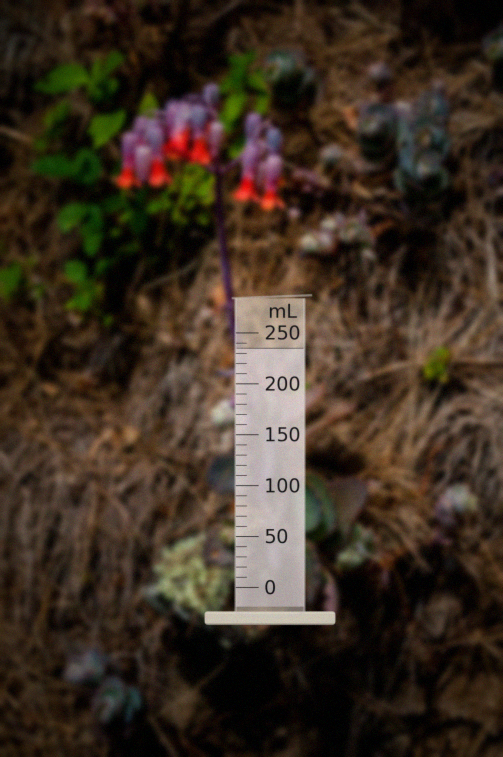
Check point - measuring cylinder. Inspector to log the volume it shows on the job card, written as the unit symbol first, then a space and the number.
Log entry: mL 235
